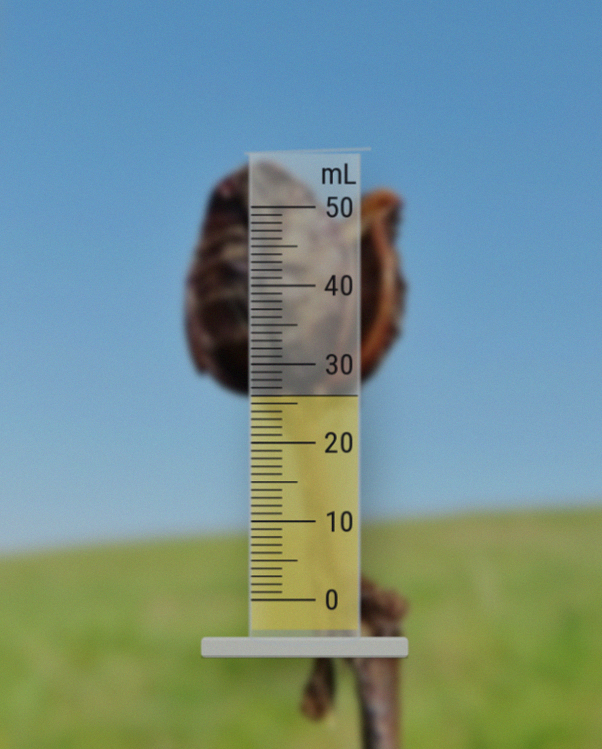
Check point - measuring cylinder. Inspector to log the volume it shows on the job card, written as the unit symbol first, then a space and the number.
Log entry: mL 26
